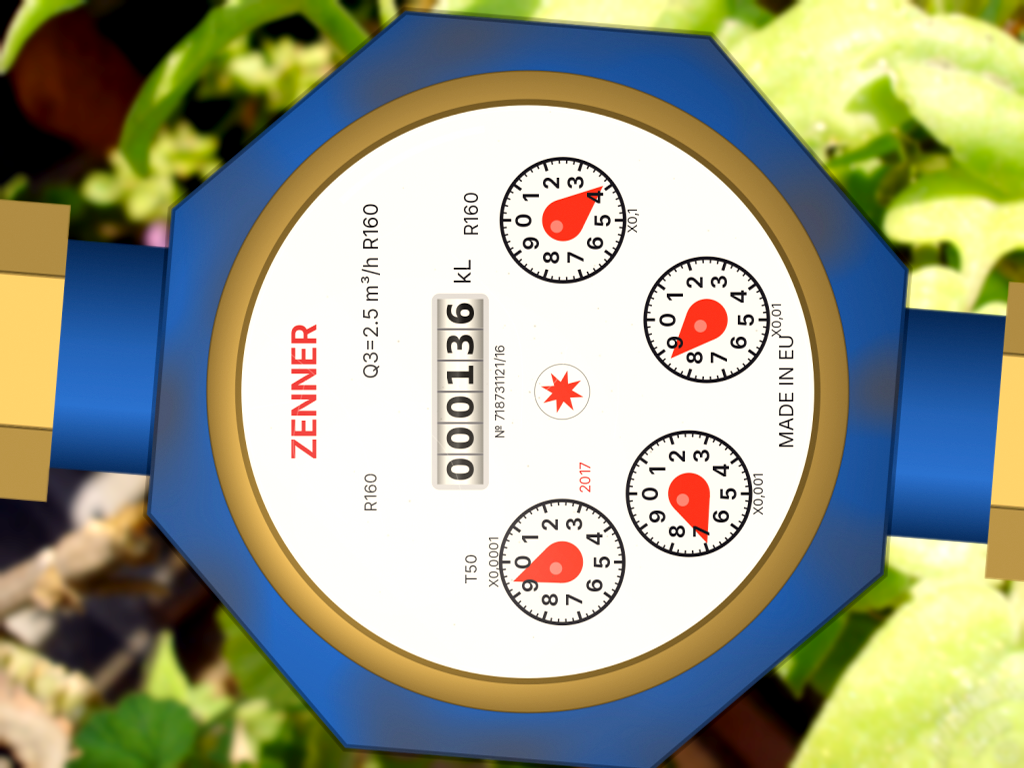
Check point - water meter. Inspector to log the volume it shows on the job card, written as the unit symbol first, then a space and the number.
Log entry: kL 136.3869
